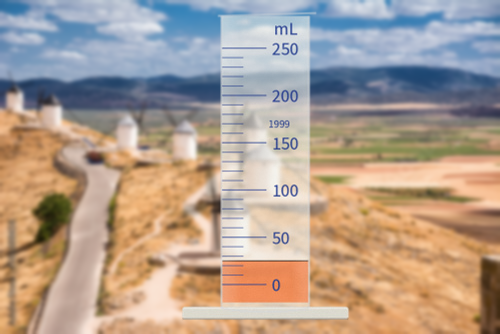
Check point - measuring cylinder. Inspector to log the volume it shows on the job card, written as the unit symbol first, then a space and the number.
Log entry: mL 25
